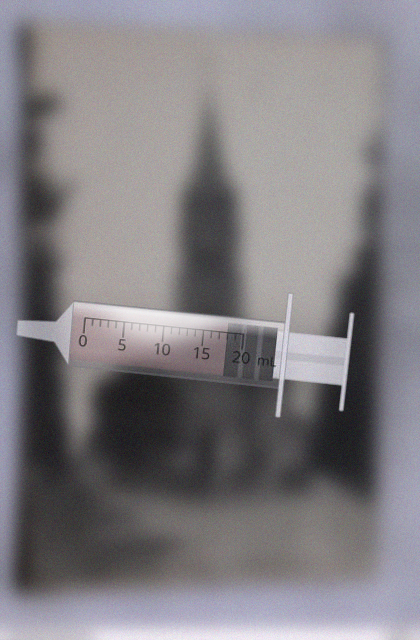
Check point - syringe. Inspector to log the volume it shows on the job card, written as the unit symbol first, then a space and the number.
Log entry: mL 18
